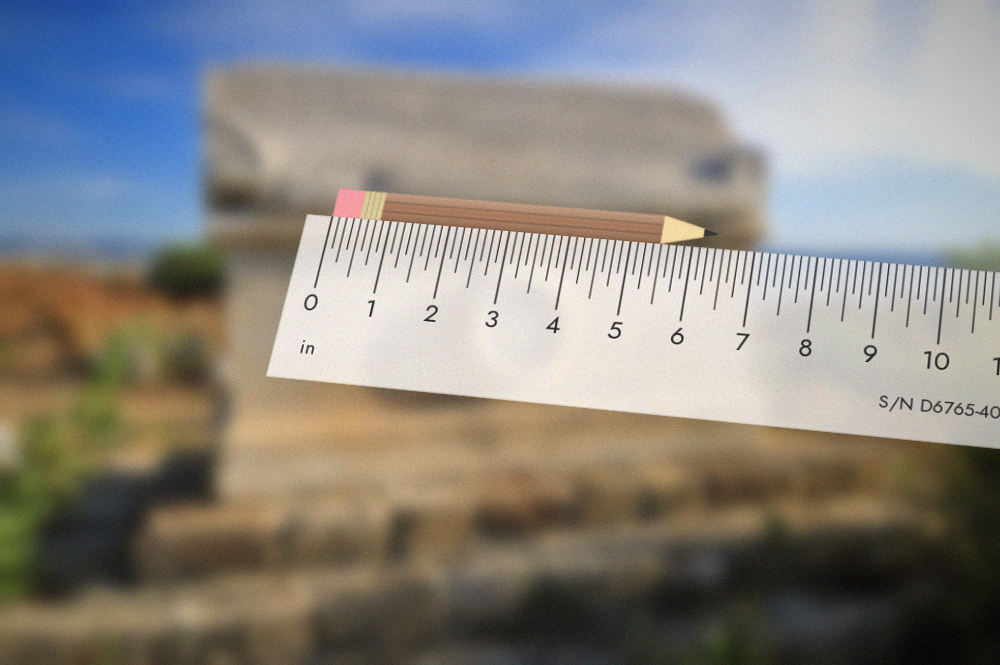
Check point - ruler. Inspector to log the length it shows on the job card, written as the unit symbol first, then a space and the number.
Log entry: in 6.375
